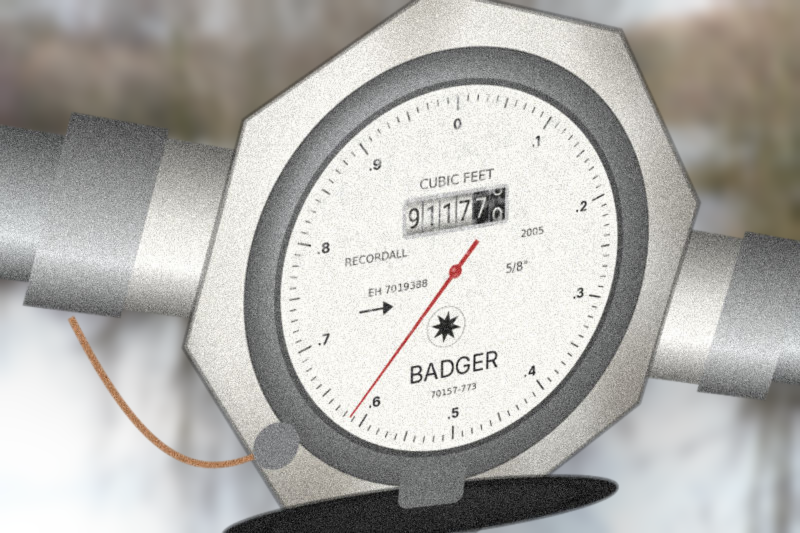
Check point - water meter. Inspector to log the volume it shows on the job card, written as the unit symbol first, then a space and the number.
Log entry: ft³ 911778.61
